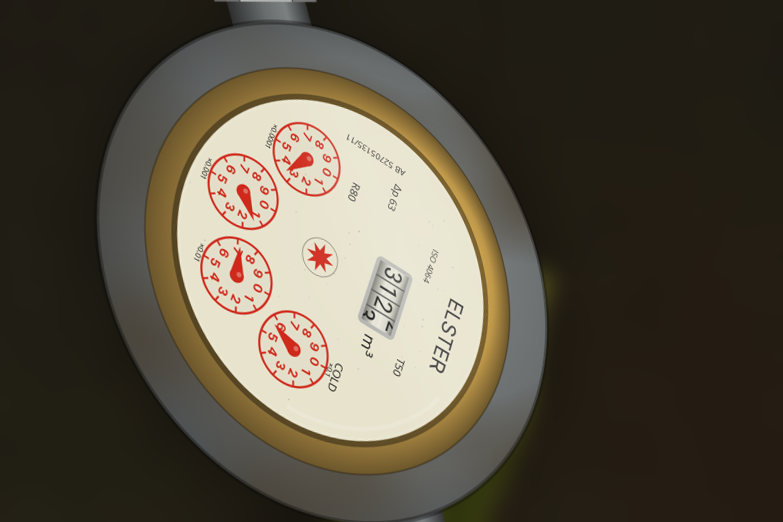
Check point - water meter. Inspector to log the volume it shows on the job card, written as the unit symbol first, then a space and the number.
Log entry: m³ 3122.5713
